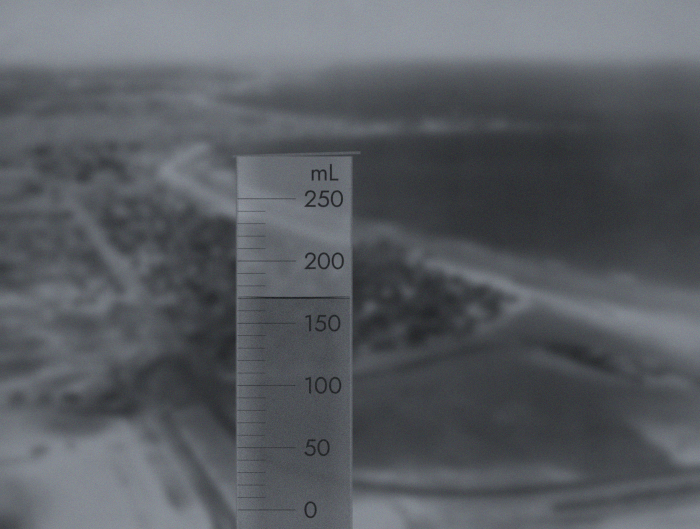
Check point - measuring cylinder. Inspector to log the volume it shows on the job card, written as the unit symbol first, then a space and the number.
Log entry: mL 170
